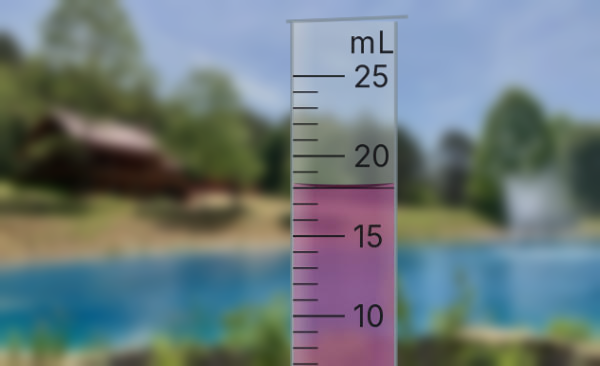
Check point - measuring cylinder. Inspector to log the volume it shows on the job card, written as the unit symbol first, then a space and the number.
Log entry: mL 18
